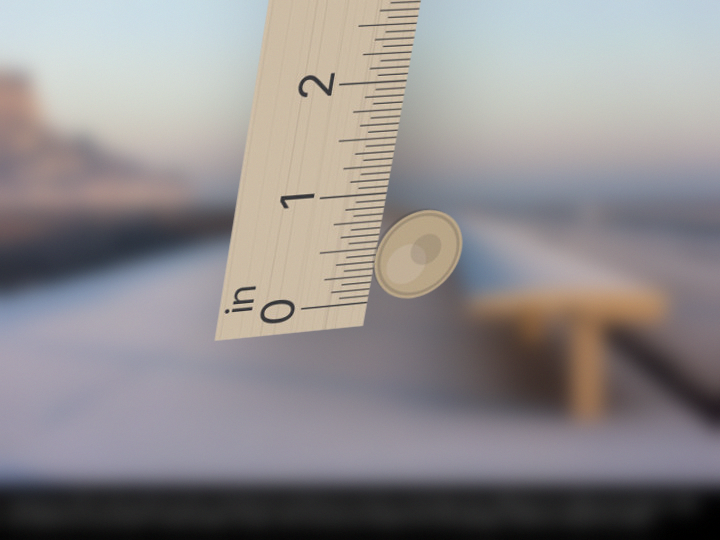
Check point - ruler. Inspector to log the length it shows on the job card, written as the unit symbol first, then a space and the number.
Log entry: in 0.8125
